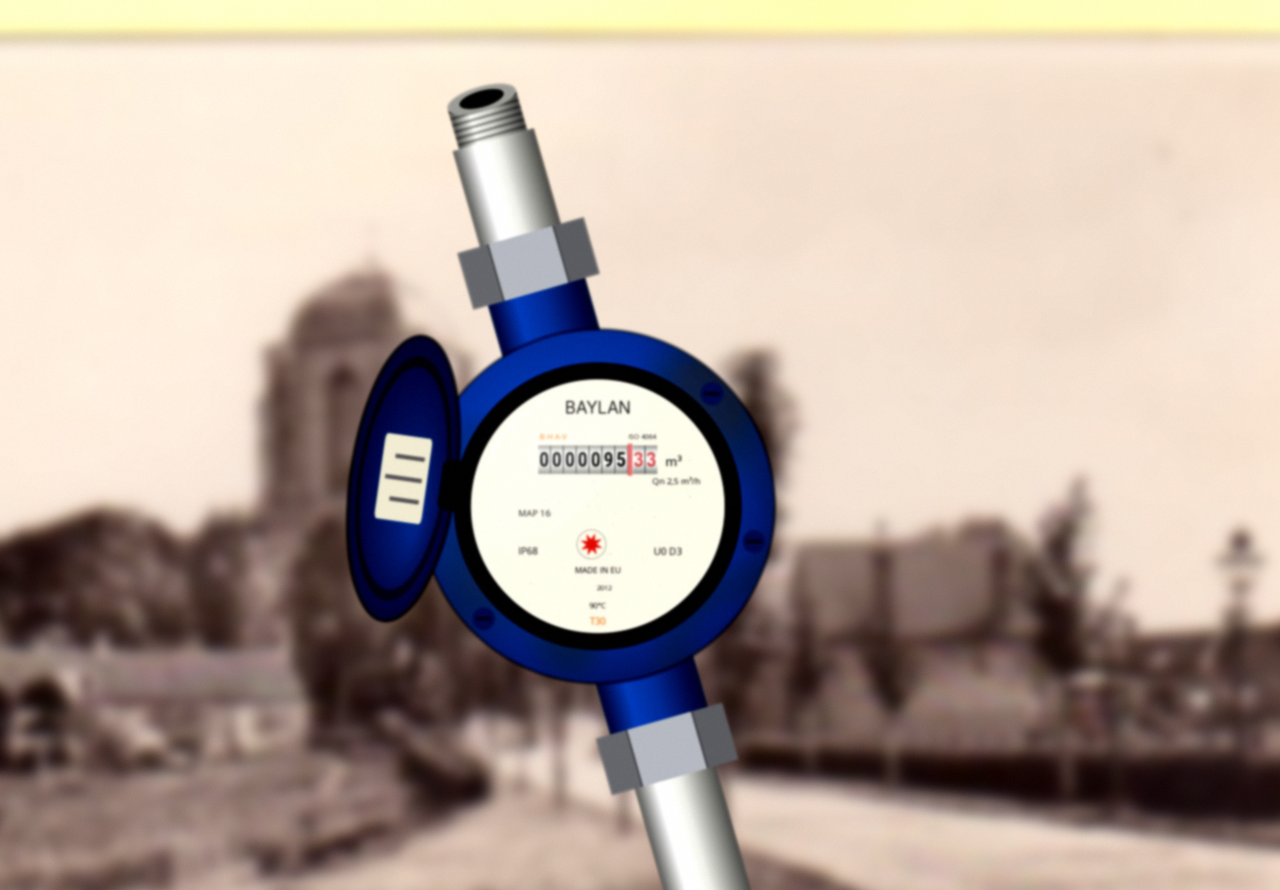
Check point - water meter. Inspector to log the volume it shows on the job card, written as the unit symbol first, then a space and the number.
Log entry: m³ 95.33
